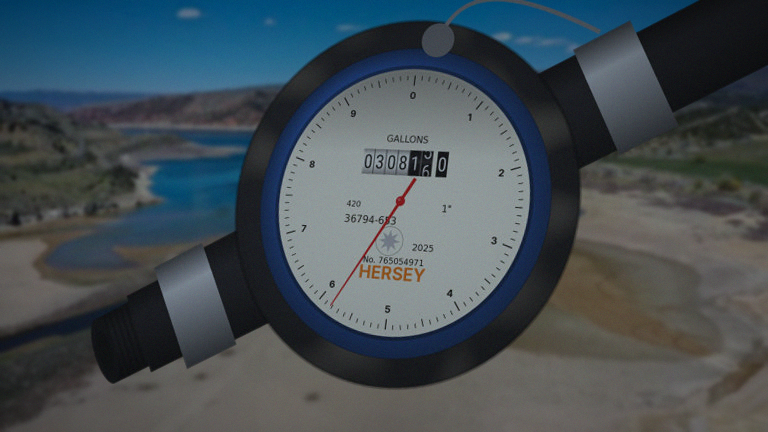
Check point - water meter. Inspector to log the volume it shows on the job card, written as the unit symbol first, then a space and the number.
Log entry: gal 308155.8
